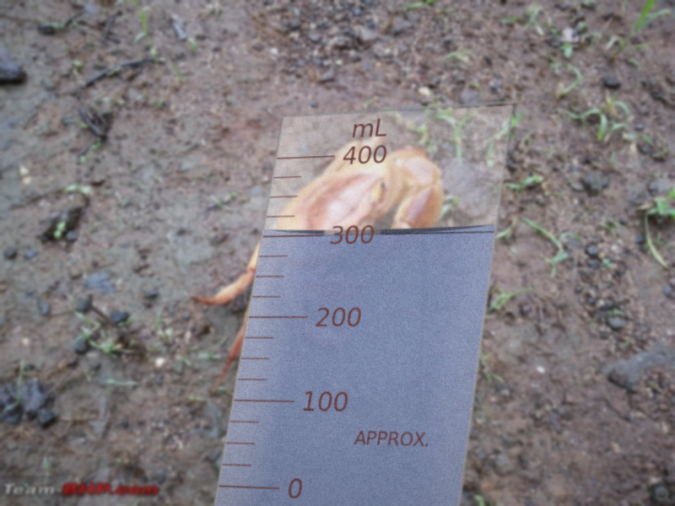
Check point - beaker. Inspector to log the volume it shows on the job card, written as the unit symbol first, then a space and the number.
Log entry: mL 300
